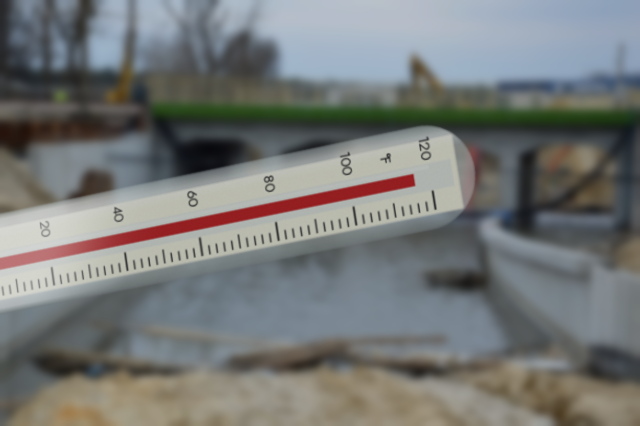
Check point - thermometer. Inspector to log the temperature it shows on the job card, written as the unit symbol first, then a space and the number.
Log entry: °F 116
